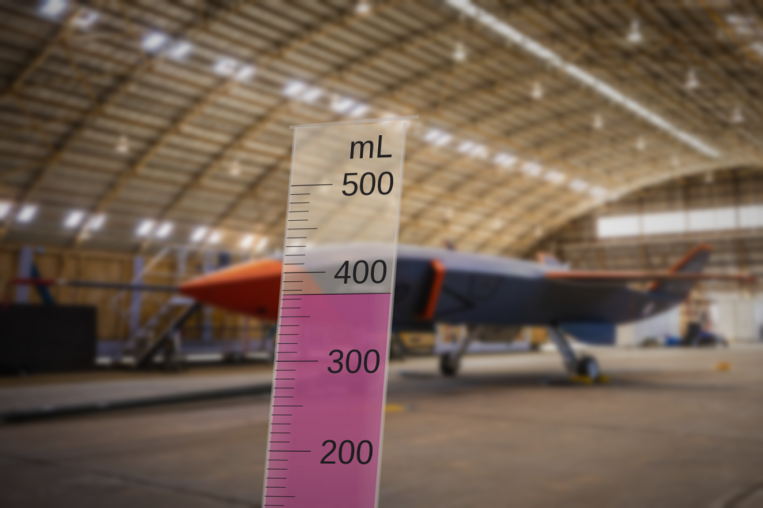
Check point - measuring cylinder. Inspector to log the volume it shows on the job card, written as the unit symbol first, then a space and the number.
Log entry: mL 375
